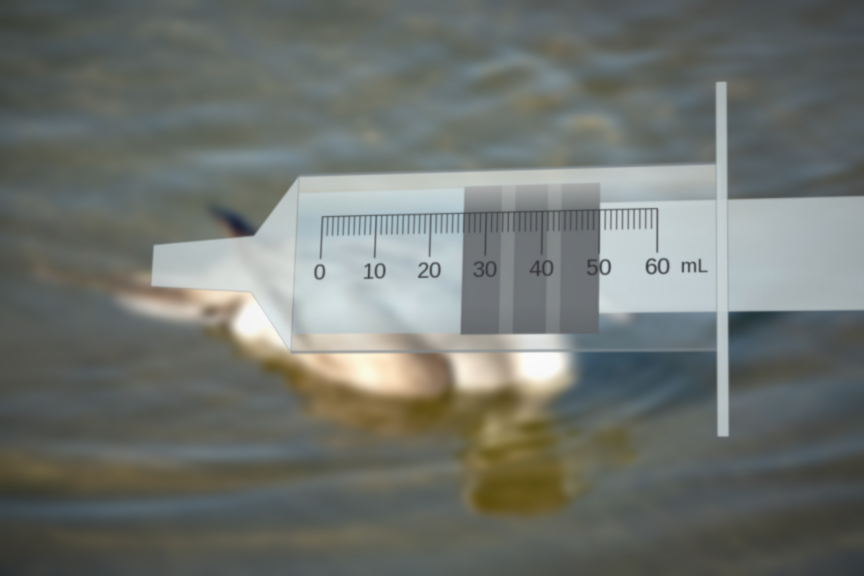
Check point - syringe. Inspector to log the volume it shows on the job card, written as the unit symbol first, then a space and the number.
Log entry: mL 26
